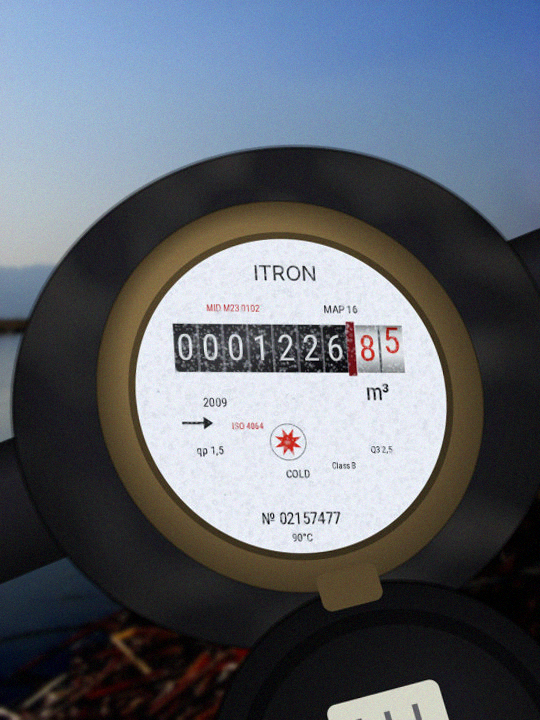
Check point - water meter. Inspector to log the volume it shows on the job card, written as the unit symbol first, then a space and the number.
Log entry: m³ 1226.85
